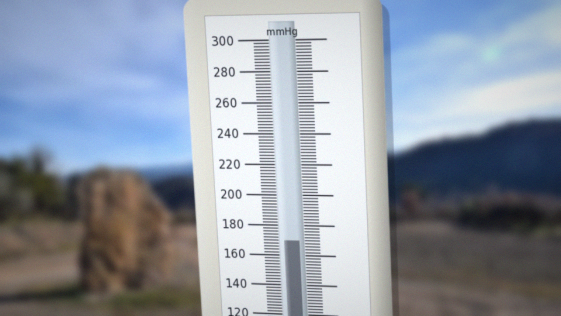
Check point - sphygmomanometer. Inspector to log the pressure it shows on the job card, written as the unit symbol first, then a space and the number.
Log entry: mmHg 170
